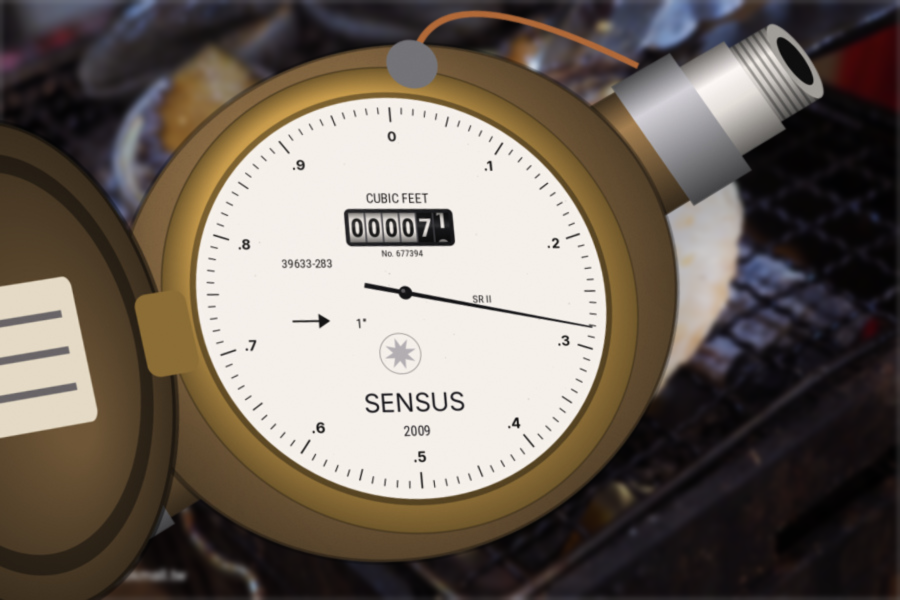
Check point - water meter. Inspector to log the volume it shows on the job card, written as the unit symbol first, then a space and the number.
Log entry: ft³ 71.28
